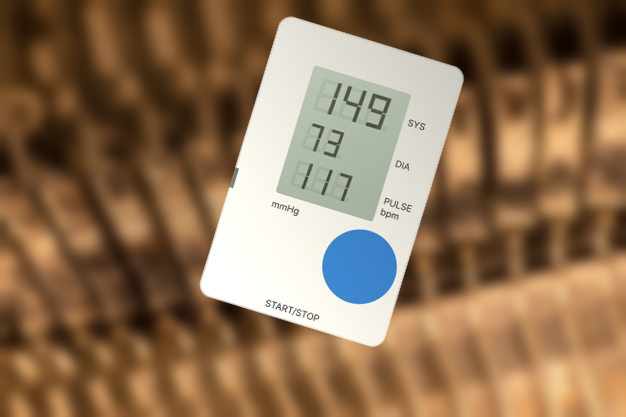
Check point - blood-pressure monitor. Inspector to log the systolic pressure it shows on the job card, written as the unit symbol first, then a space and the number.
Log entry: mmHg 149
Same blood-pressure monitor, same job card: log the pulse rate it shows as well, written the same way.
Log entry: bpm 117
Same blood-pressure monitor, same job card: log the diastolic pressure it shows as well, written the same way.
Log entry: mmHg 73
